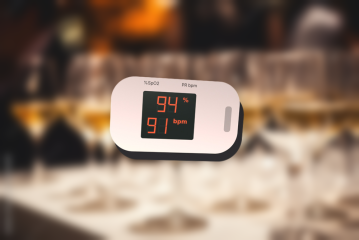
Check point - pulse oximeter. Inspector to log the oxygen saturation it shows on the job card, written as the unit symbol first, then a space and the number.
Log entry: % 94
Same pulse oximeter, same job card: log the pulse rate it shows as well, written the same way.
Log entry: bpm 91
